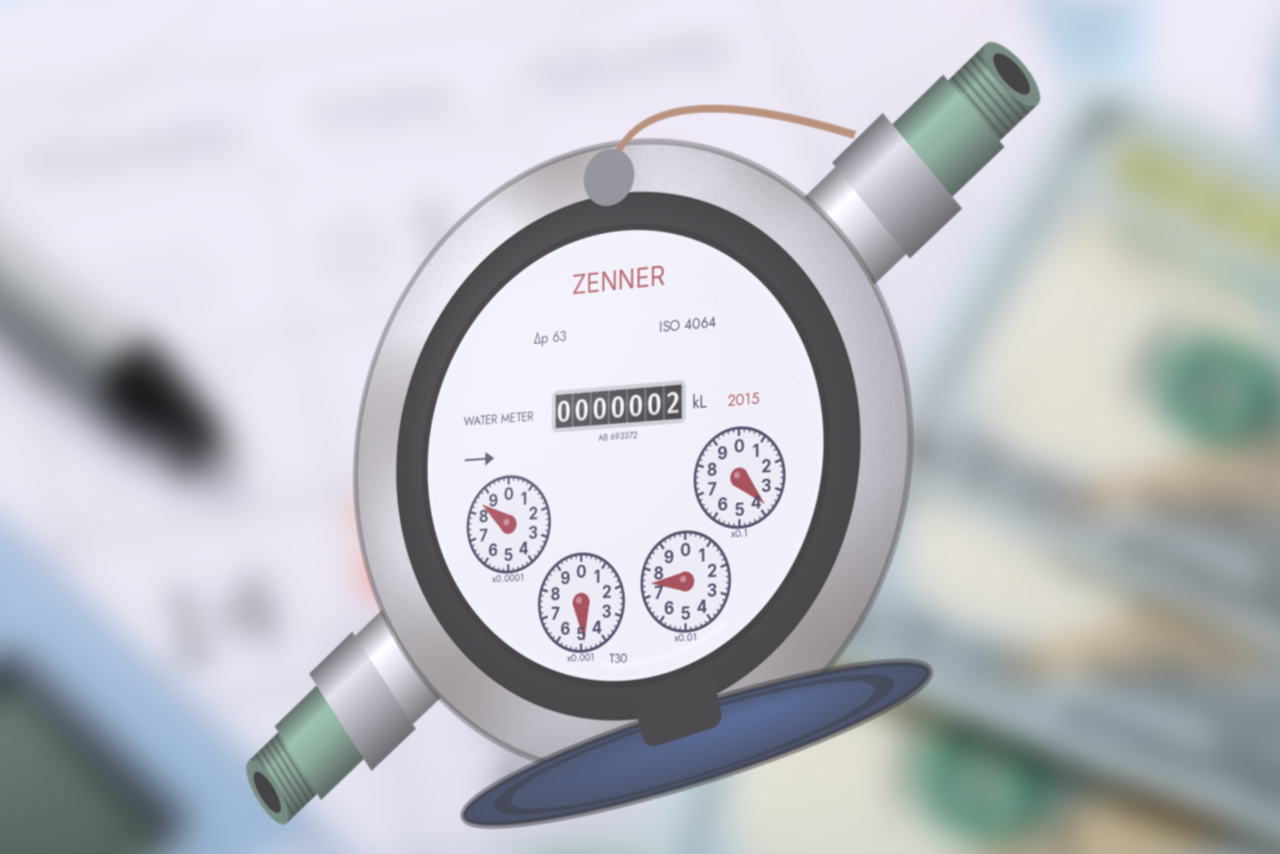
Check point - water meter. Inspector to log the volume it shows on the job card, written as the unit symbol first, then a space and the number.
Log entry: kL 2.3748
